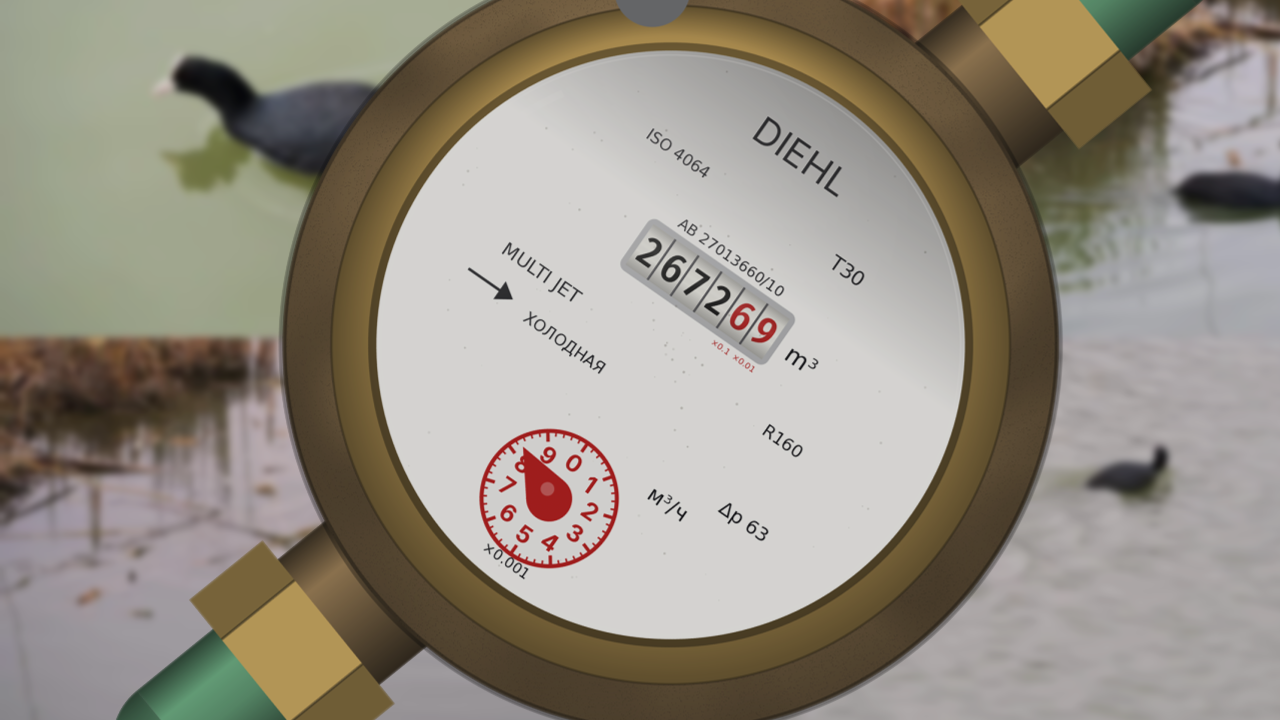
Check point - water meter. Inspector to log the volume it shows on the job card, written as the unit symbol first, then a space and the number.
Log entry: m³ 2672.698
